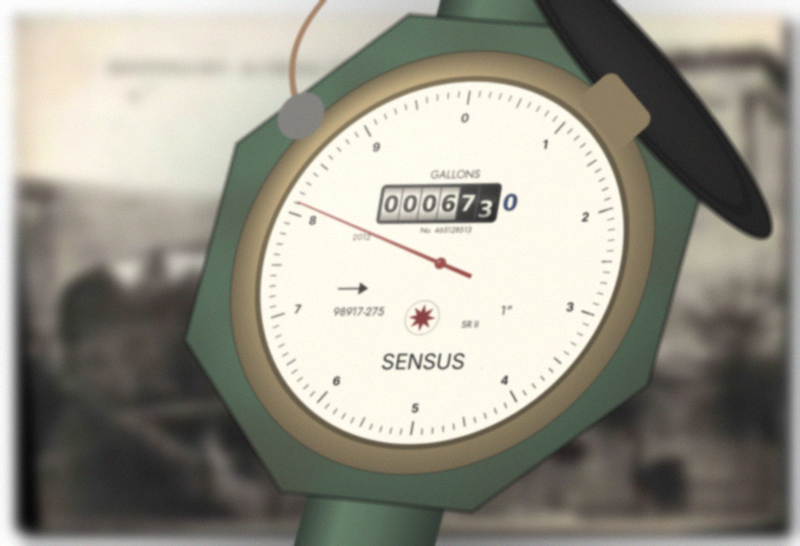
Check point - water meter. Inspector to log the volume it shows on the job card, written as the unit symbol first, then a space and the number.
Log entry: gal 6728.1
